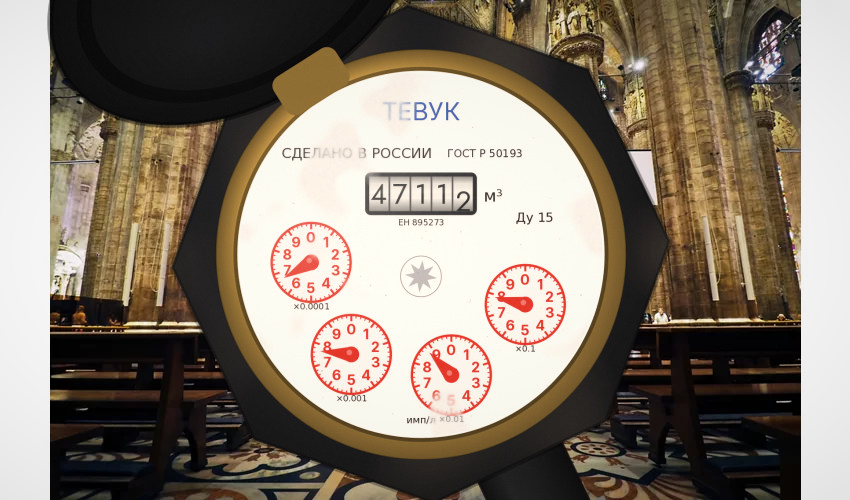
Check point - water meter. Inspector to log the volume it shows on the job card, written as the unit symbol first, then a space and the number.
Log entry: m³ 47111.7876
